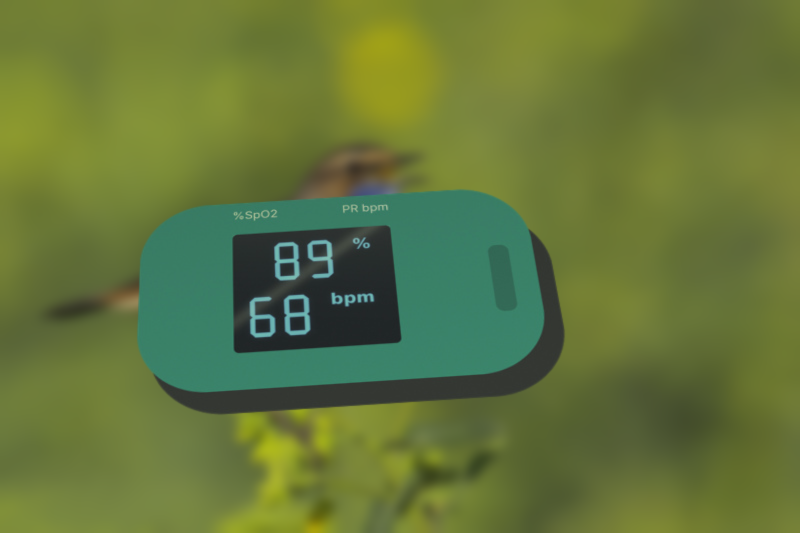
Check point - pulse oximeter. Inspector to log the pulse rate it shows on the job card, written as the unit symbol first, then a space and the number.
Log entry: bpm 68
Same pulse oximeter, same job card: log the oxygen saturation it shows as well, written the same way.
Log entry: % 89
